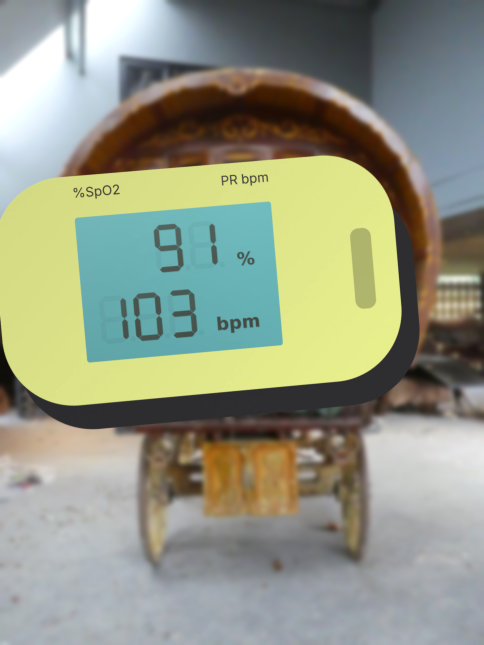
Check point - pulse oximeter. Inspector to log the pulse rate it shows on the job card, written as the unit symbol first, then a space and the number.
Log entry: bpm 103
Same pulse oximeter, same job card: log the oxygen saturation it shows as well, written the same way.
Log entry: % 91
